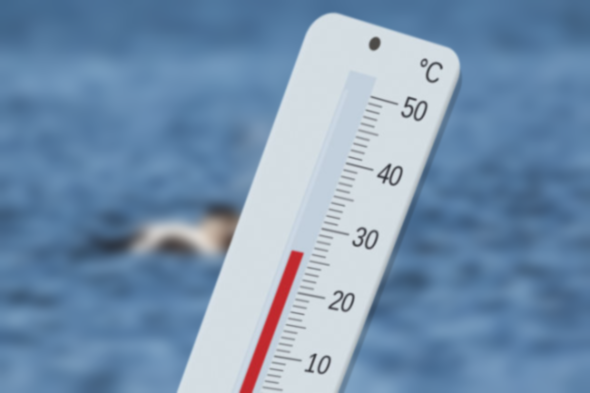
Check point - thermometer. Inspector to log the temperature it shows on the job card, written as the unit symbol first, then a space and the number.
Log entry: °C 26
